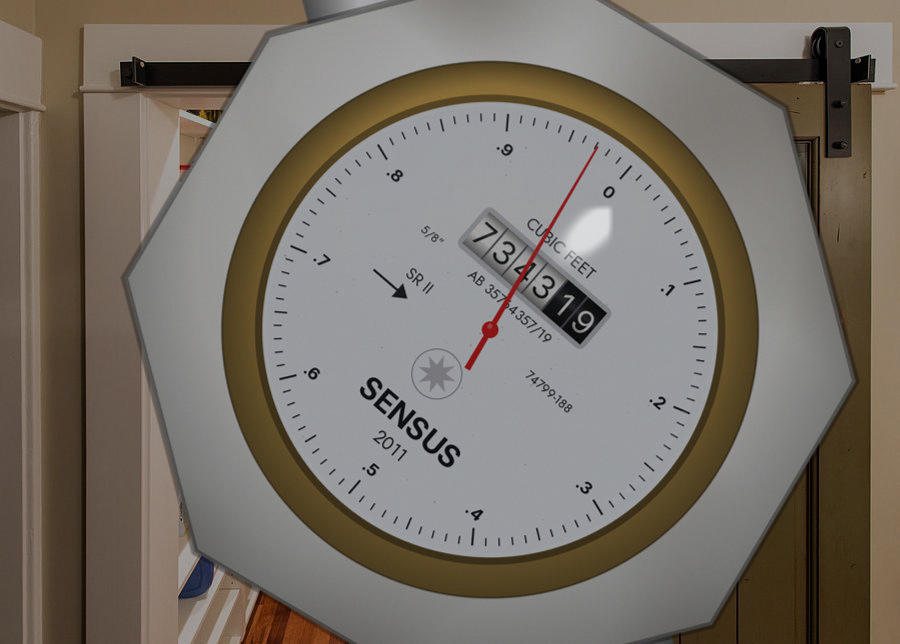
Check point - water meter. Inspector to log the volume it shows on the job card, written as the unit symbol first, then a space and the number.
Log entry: ft³ 734318.97
